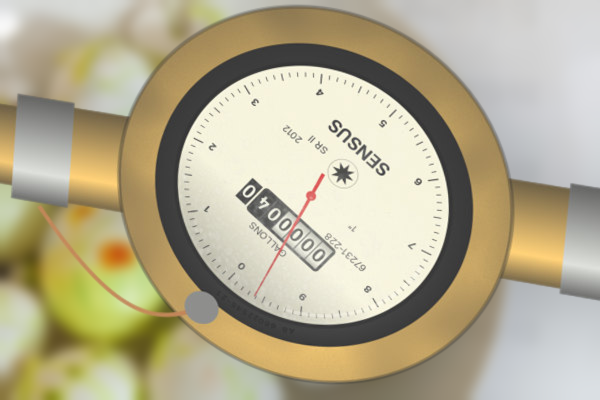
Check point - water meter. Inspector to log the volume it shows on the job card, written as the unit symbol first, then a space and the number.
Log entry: gal 39.6
